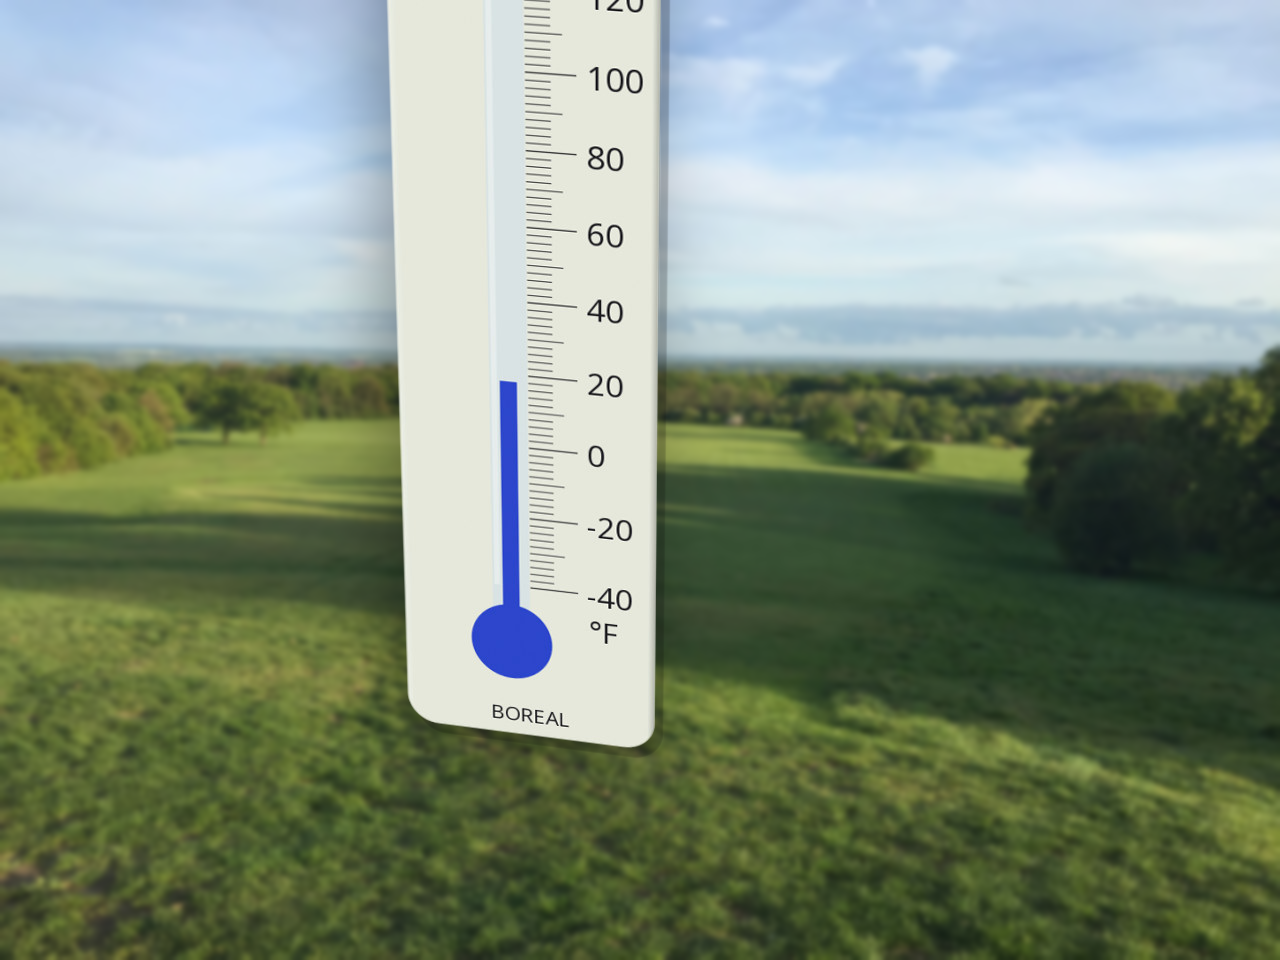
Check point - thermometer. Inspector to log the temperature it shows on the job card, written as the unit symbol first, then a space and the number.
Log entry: °F 18
